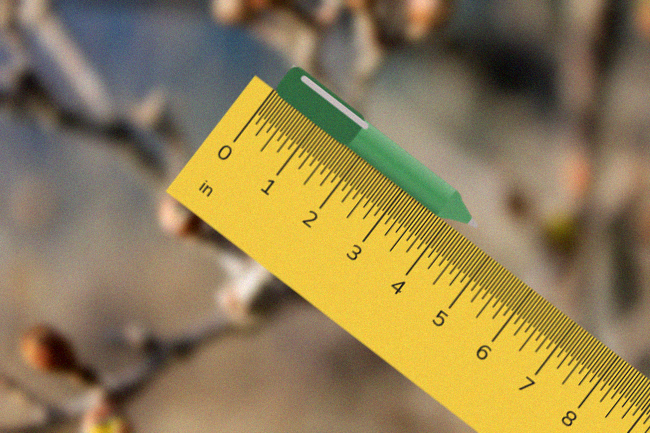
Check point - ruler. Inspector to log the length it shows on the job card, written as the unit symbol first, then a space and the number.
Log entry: in 4.5
